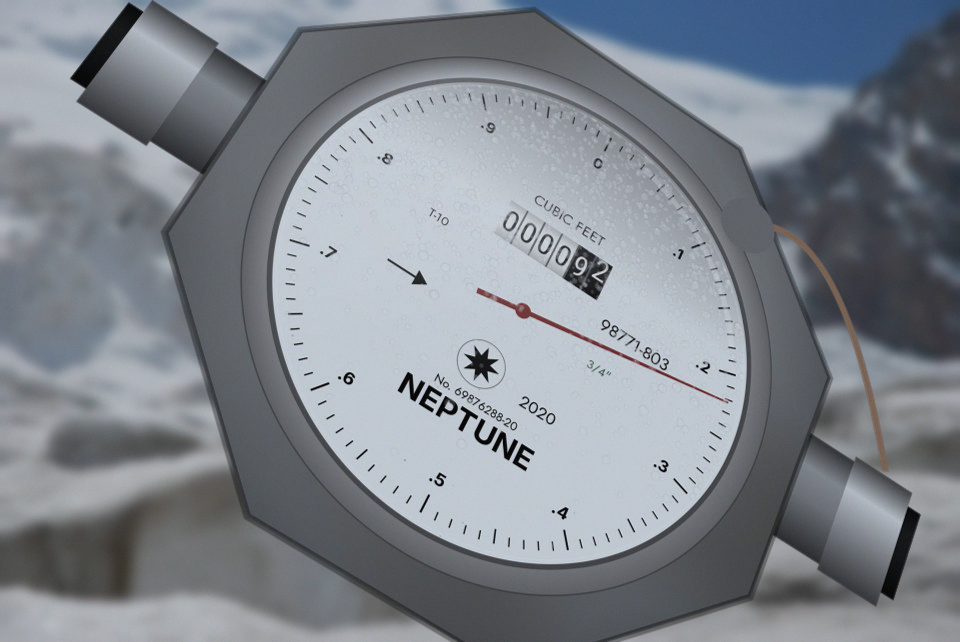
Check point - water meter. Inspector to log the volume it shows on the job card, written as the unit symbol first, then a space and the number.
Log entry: ft³ 92.22
